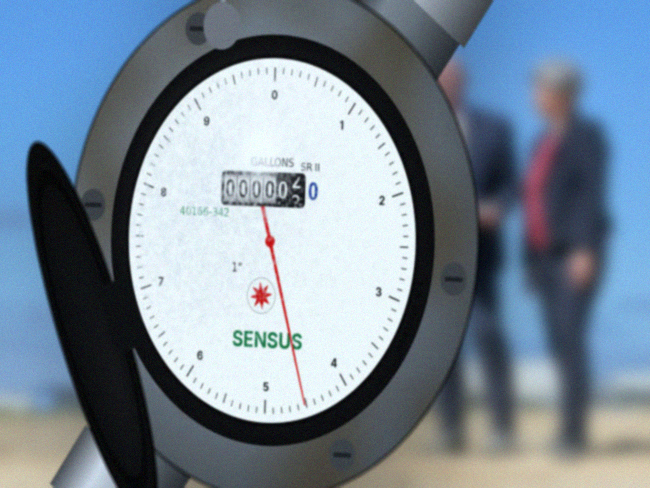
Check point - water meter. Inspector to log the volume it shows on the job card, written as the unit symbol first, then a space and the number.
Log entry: gal 24.5
